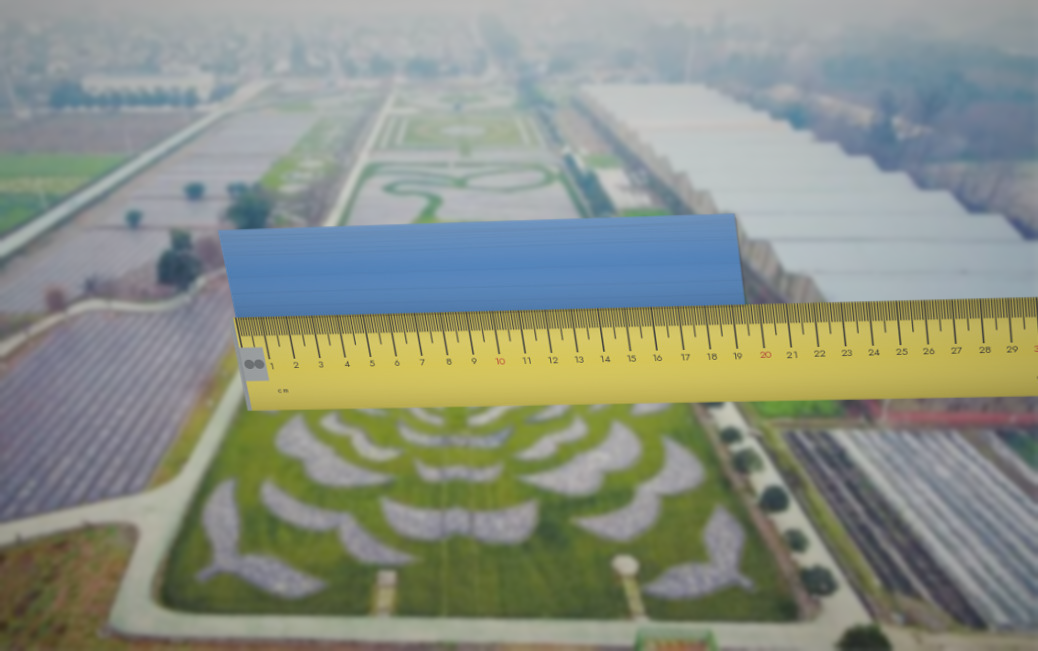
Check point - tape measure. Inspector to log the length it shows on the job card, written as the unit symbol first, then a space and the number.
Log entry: cm 19.5
